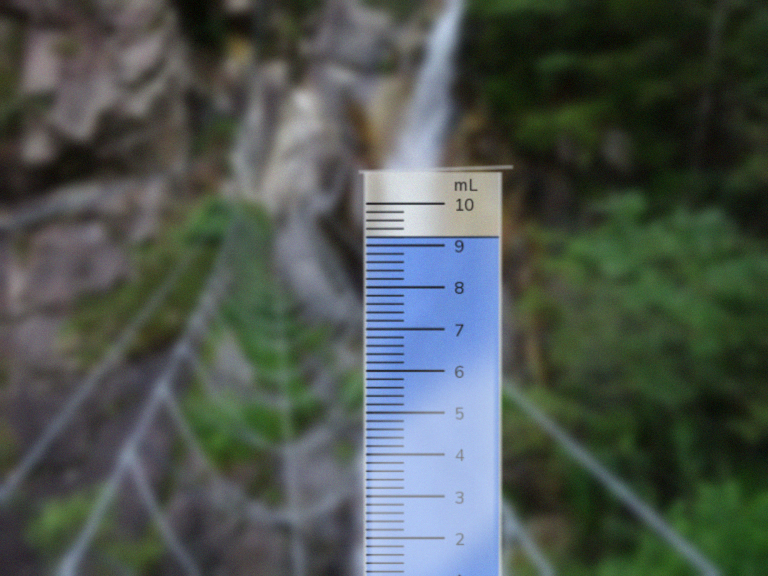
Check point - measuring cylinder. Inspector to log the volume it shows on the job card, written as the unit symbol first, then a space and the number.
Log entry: mL 9.2
